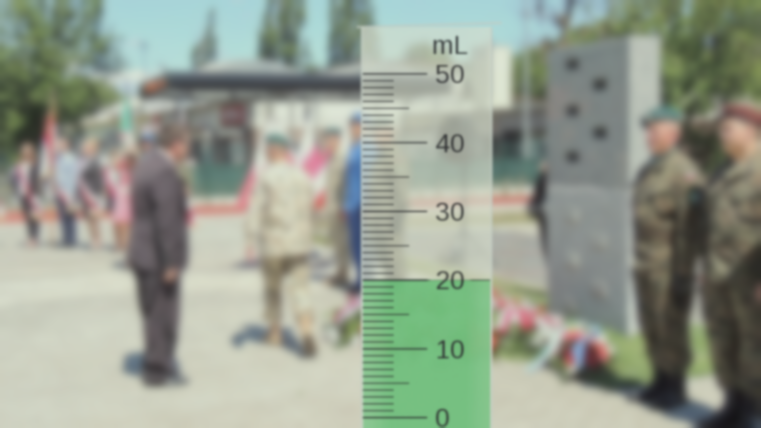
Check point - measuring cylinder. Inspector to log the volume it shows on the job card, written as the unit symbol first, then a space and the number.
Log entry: mL 20
